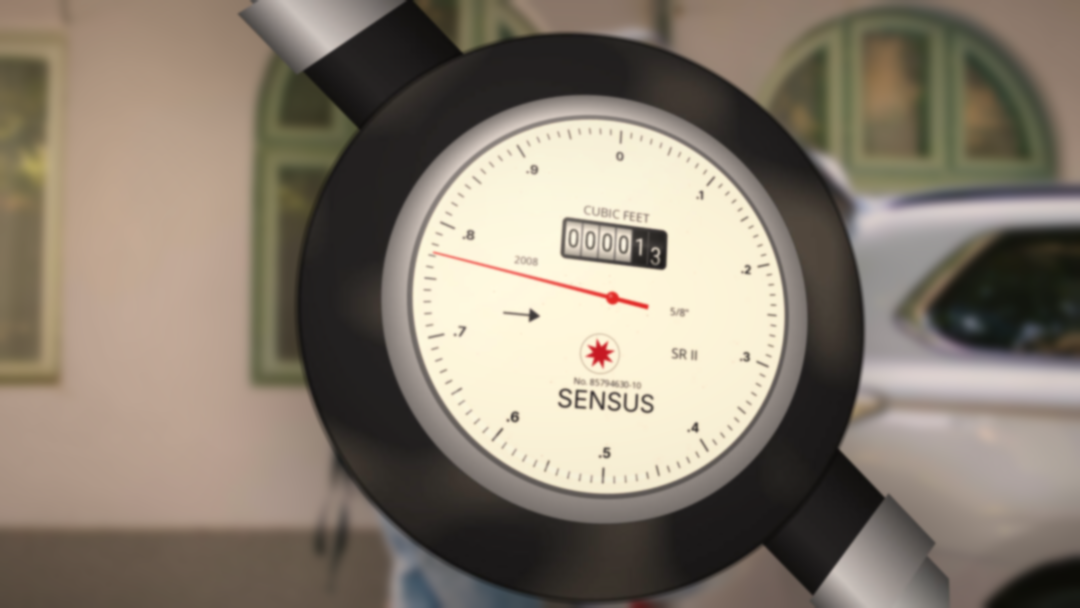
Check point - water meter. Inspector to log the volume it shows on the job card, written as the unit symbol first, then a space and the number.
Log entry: ft³ 12.77
